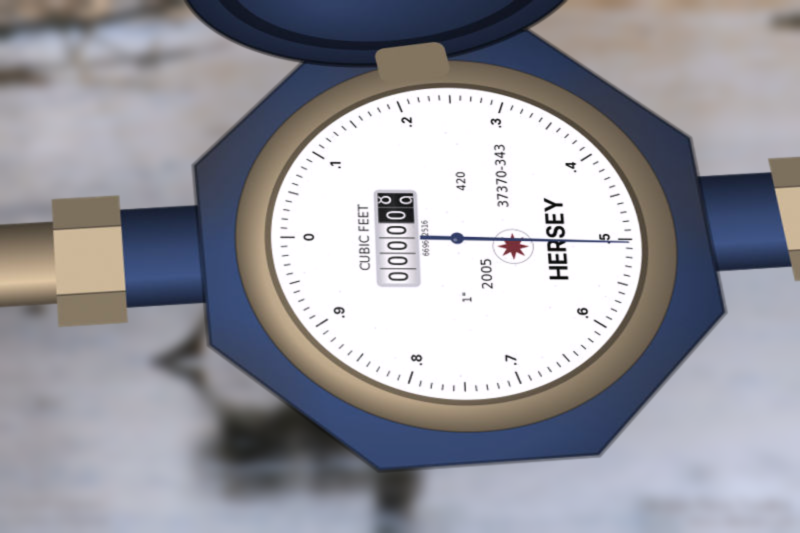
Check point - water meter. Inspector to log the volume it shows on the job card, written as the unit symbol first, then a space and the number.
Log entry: ft³ 8.50
